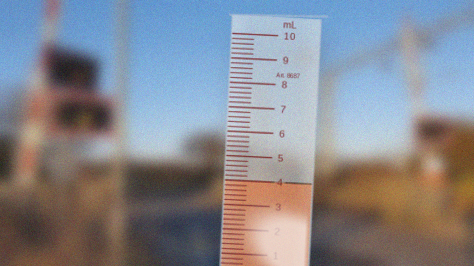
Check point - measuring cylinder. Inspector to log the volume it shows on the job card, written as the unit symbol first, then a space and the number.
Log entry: mL 4
